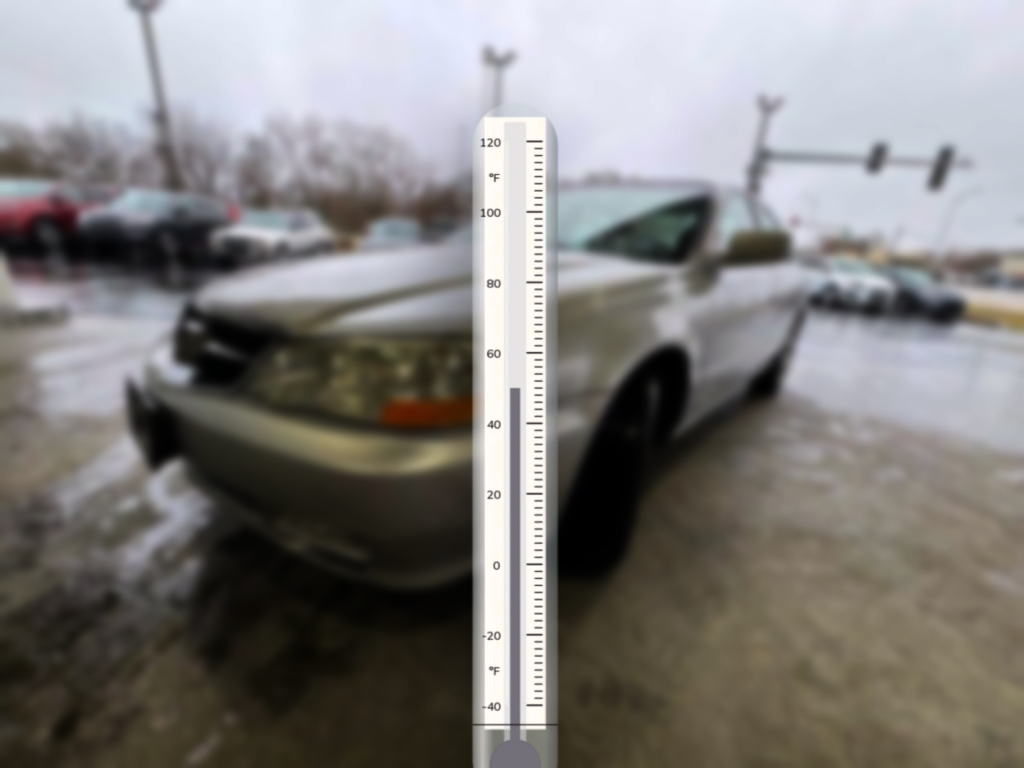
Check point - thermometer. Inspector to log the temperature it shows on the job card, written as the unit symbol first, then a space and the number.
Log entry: °F 50
